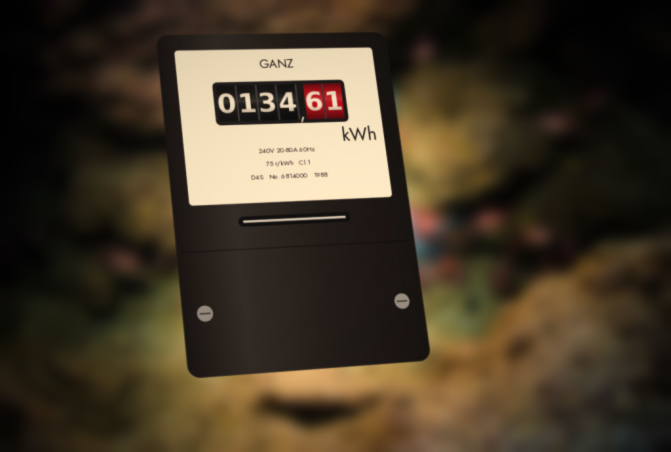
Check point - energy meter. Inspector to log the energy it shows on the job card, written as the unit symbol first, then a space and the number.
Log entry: kWh 134.61
